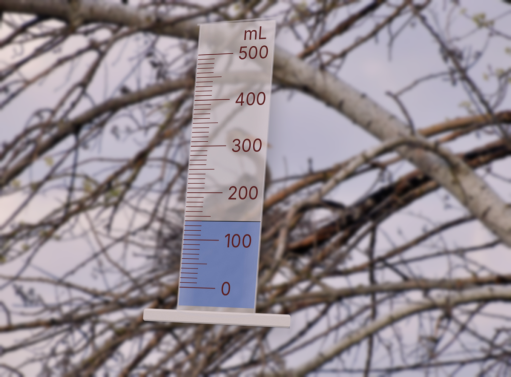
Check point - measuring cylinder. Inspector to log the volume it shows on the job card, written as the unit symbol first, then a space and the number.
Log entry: mL 140
